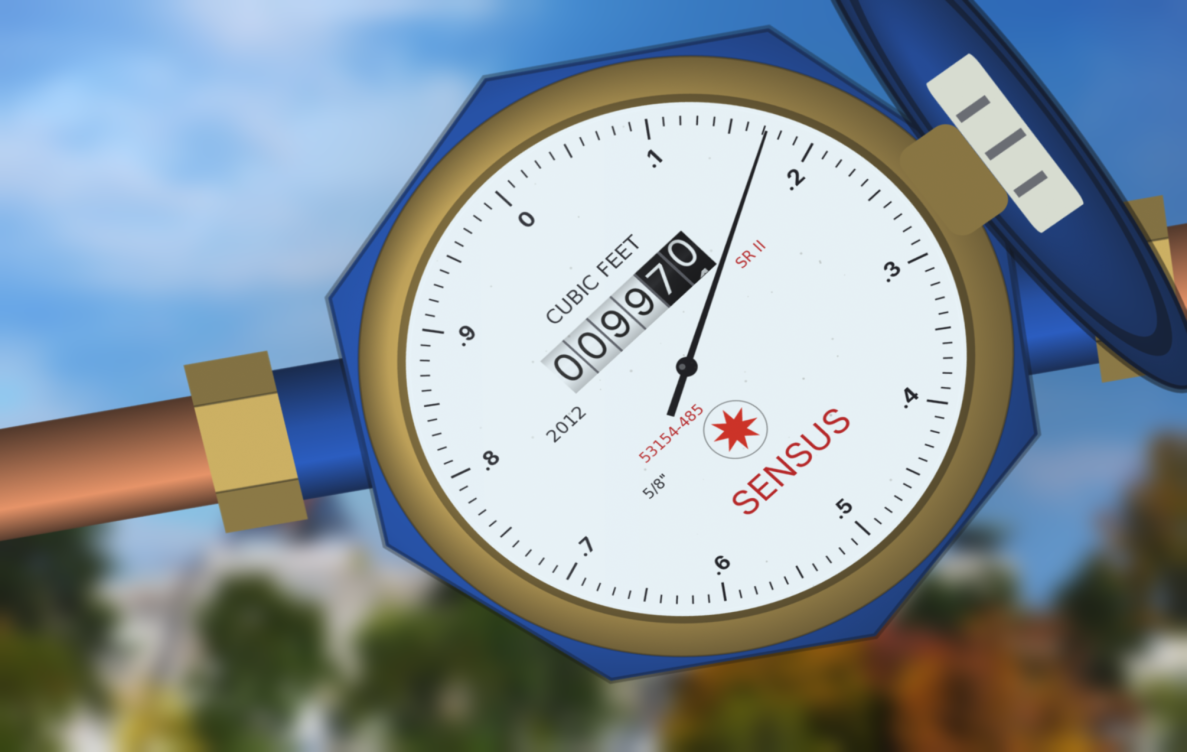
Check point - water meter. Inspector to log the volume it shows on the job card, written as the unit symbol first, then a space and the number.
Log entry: ft³ 9970.17
